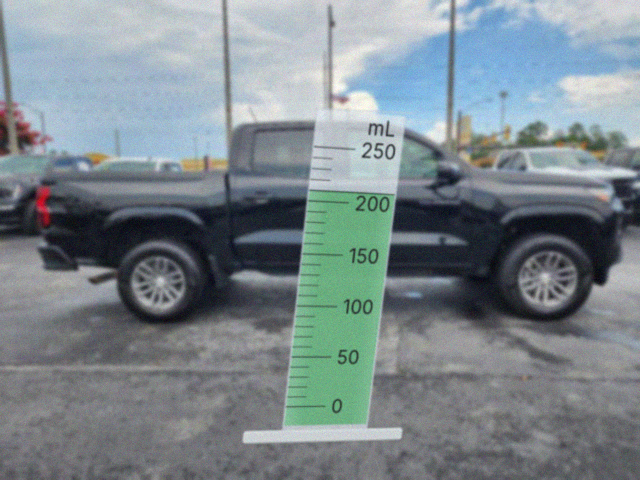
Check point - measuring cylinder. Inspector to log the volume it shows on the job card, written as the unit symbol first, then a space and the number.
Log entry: mL 210
